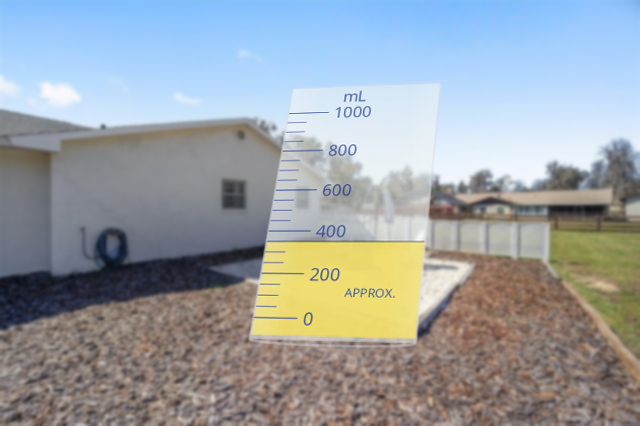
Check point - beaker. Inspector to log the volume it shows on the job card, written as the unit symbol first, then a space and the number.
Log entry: mL 350
